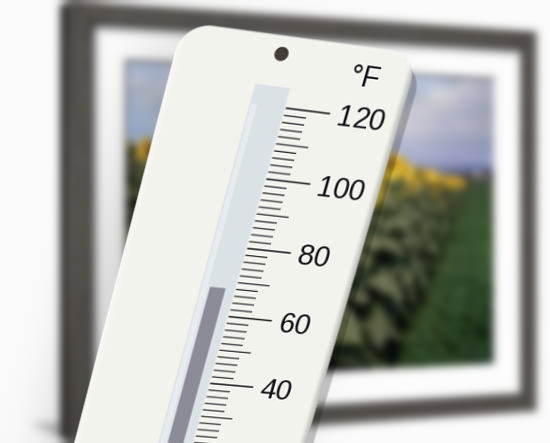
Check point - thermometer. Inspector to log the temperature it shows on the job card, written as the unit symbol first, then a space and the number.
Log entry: °F 68
